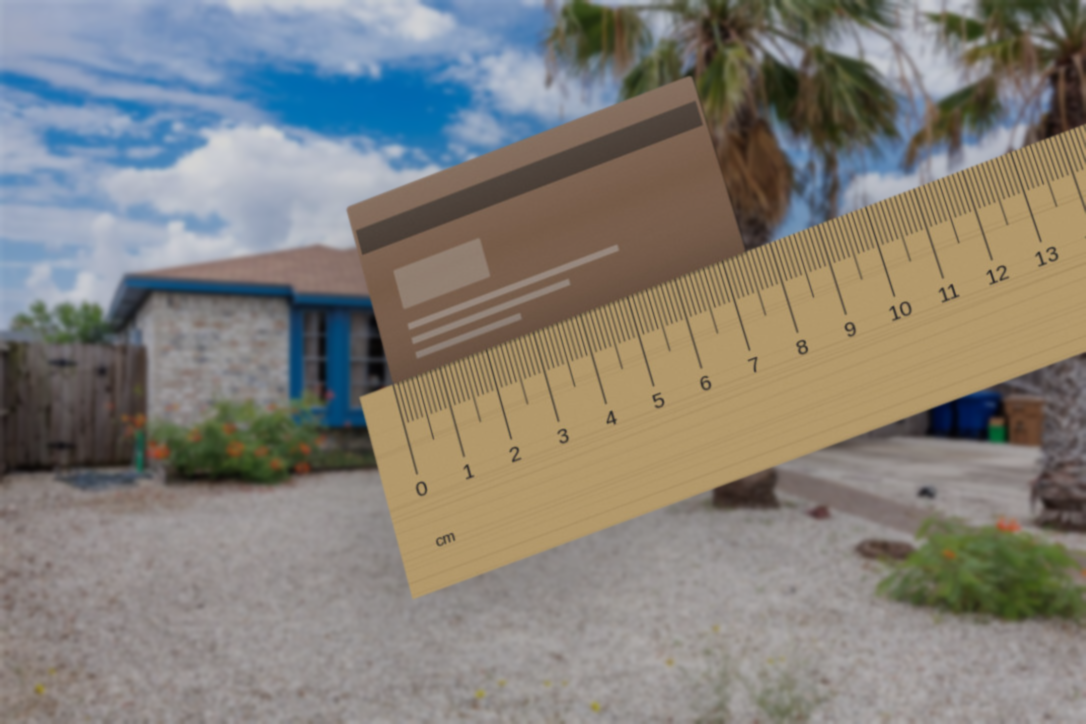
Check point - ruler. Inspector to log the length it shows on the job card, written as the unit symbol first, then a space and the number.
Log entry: cm 7.5
